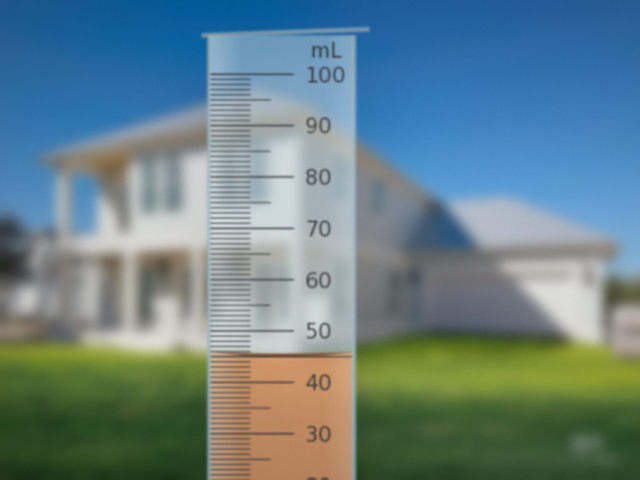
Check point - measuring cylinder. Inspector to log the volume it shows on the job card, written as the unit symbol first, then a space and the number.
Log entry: mL 45
